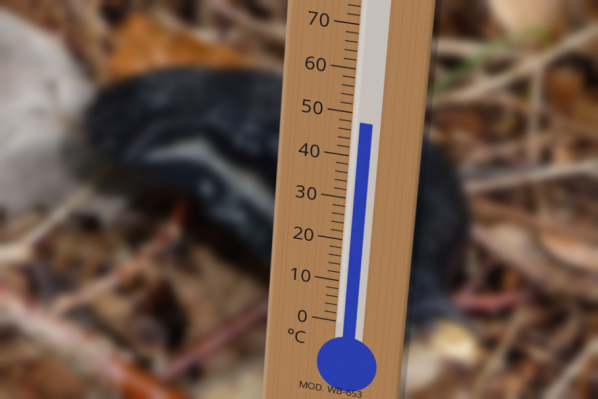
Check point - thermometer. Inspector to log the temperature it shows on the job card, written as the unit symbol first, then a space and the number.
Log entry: °C 48
